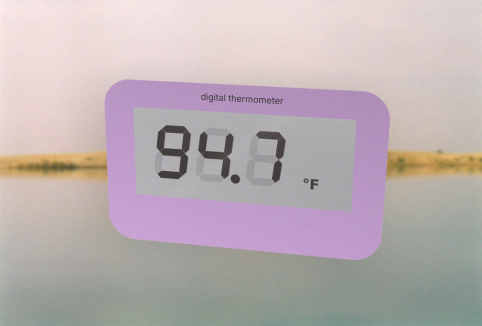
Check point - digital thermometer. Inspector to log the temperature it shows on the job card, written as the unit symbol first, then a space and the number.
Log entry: °F 94.7
